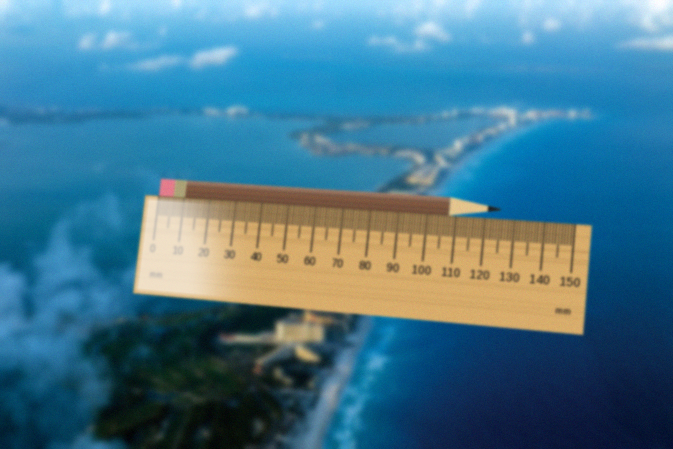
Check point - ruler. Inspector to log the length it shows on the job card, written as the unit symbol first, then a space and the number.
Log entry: mm 125
